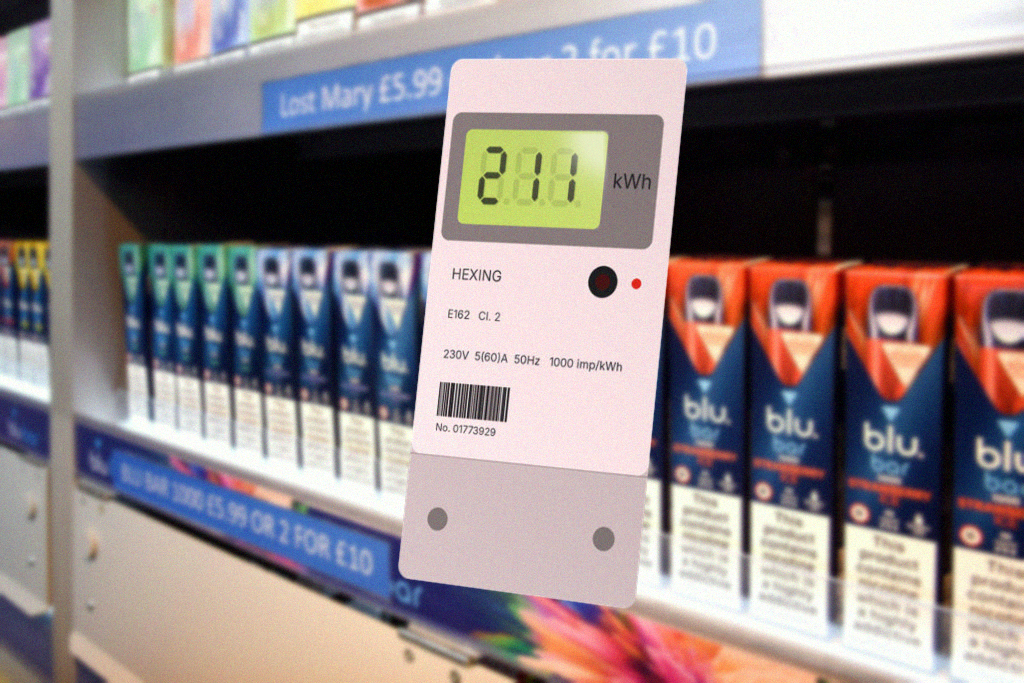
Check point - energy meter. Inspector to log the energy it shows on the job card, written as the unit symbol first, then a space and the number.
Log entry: kWh 211
